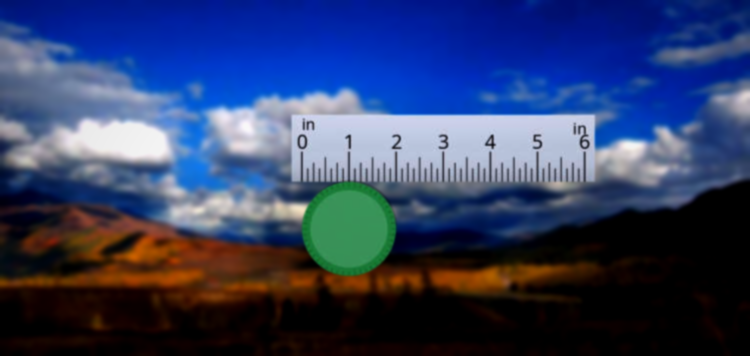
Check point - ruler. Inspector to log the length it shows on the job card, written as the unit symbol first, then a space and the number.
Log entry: in 2
